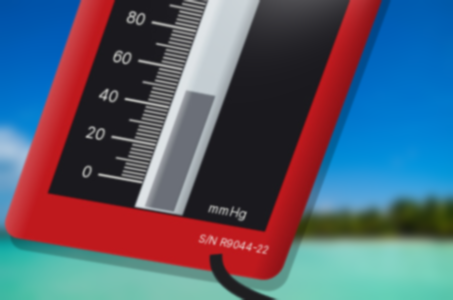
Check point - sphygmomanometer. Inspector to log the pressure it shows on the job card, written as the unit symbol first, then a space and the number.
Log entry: mmHg 50
